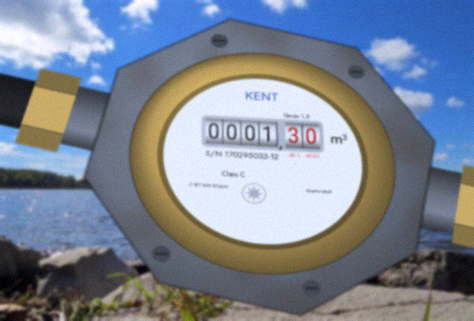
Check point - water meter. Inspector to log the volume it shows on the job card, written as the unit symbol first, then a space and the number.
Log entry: m³ 1.30
